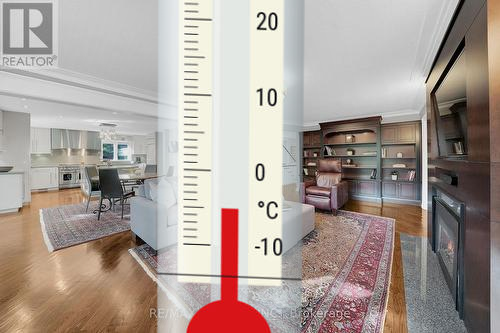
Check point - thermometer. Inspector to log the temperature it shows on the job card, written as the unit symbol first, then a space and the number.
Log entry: °C -5
